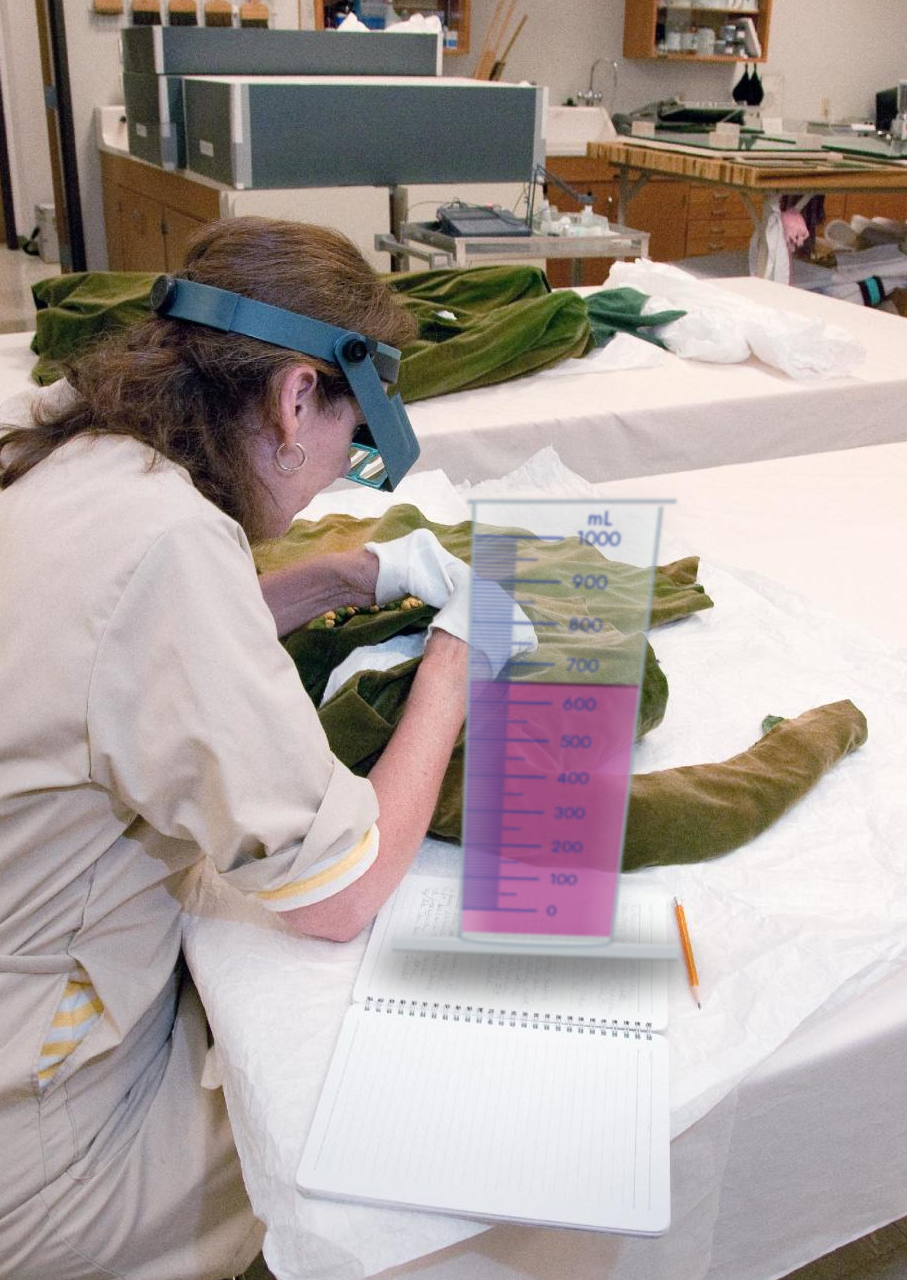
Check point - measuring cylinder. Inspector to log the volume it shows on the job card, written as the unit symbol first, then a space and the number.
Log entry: mL 650
